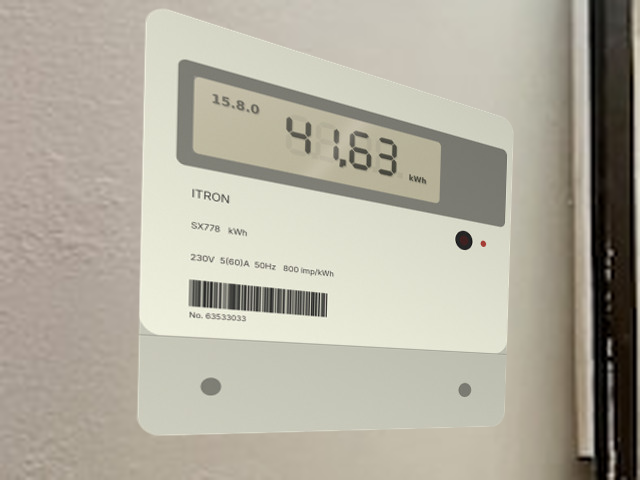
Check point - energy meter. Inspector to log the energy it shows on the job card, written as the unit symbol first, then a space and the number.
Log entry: kWh 41.63
